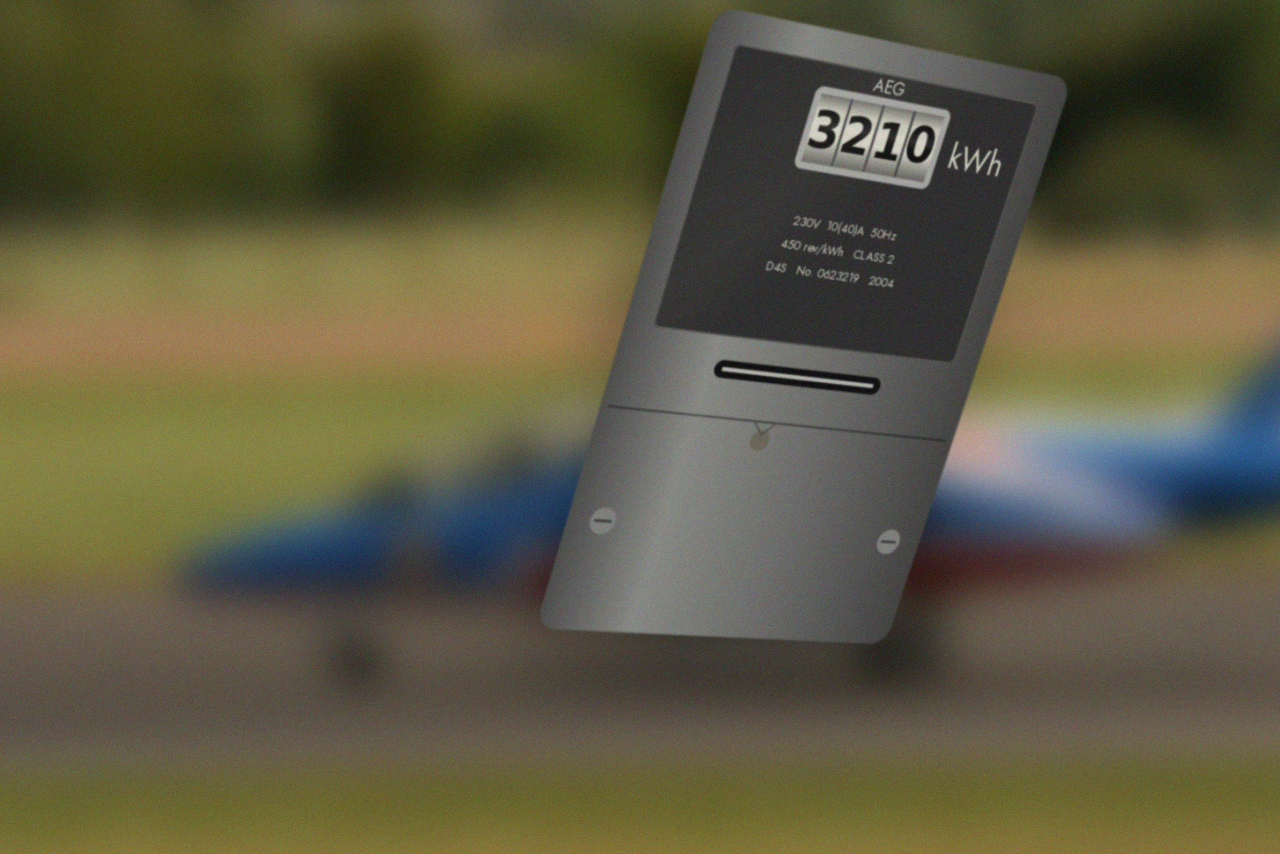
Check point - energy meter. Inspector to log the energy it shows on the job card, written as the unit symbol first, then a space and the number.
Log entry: kWh 3210
